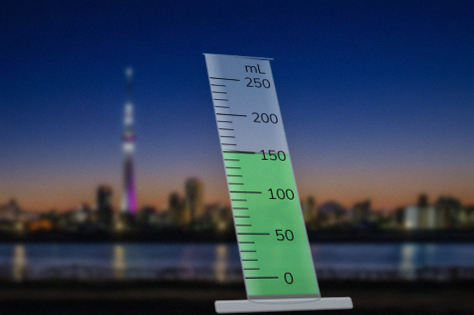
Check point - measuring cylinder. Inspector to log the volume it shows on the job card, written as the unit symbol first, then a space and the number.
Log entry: mL 150
